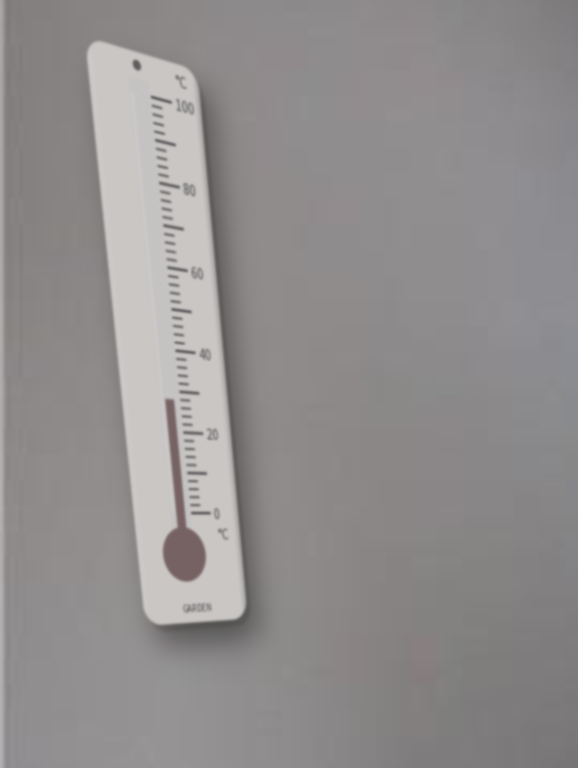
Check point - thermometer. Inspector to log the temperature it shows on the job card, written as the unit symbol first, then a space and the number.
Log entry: °C 28
